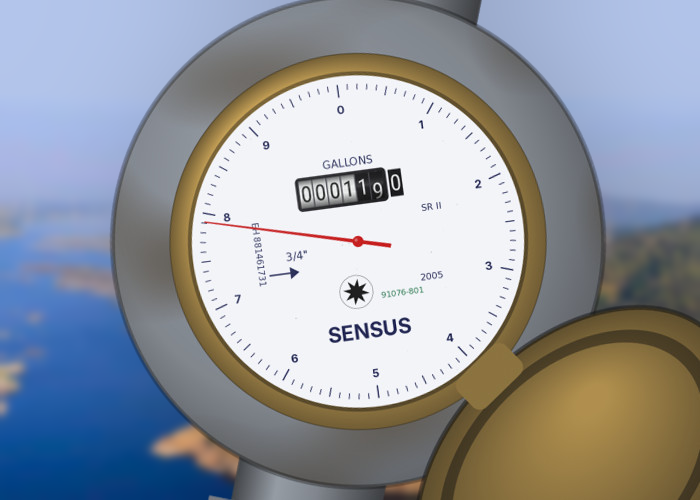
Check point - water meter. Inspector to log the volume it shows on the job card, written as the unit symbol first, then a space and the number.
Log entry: gal 1187.9
